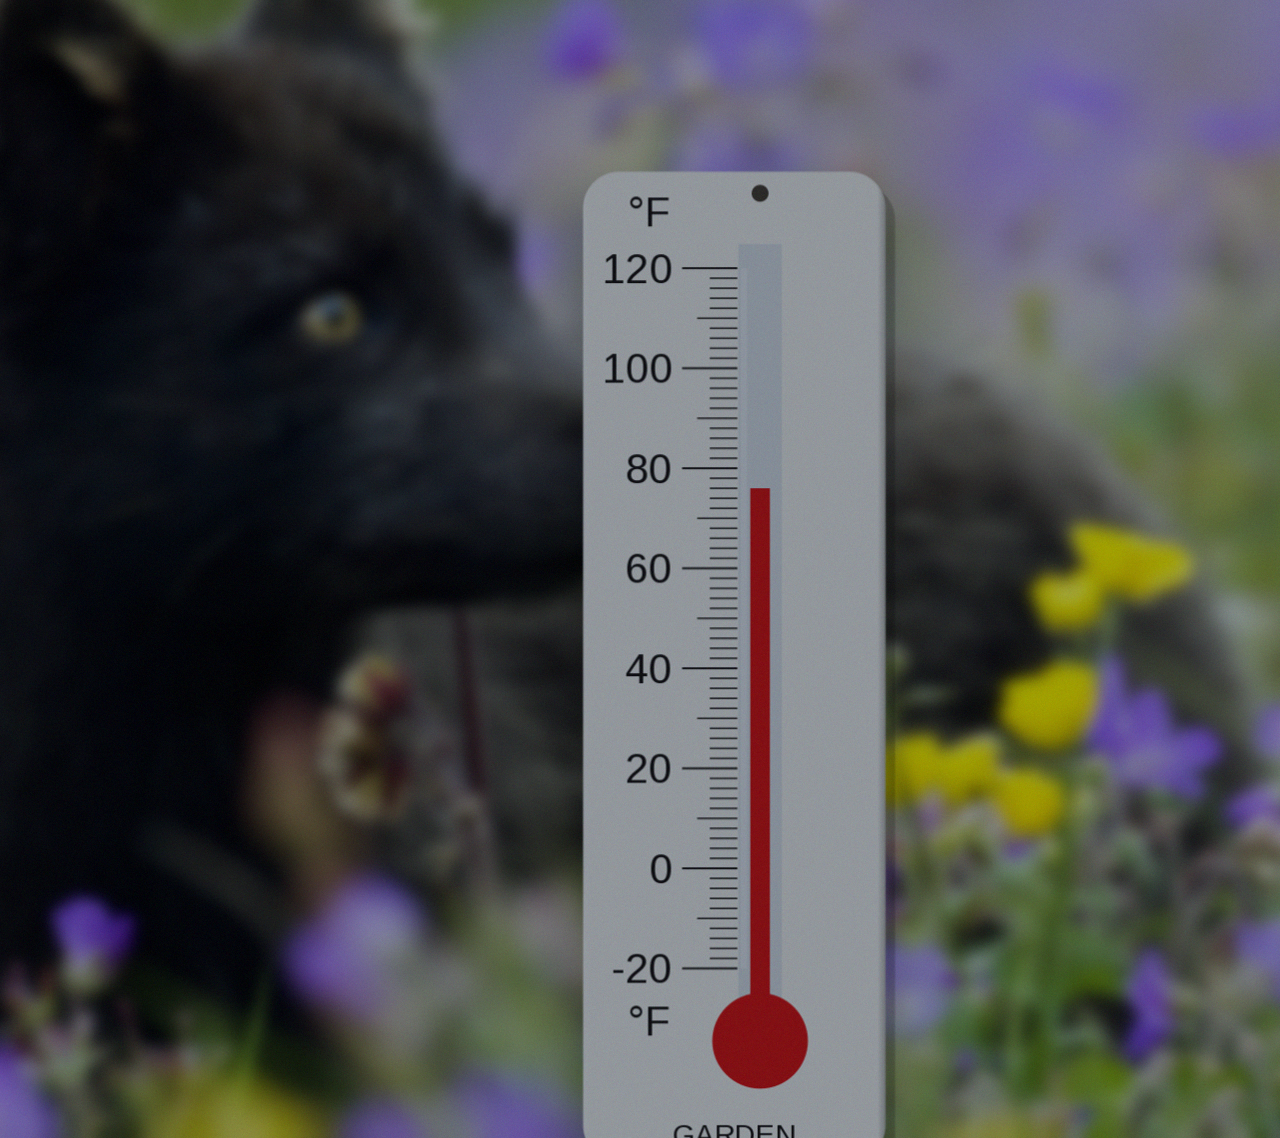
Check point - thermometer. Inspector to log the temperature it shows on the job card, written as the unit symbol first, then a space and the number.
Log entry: °F 76
